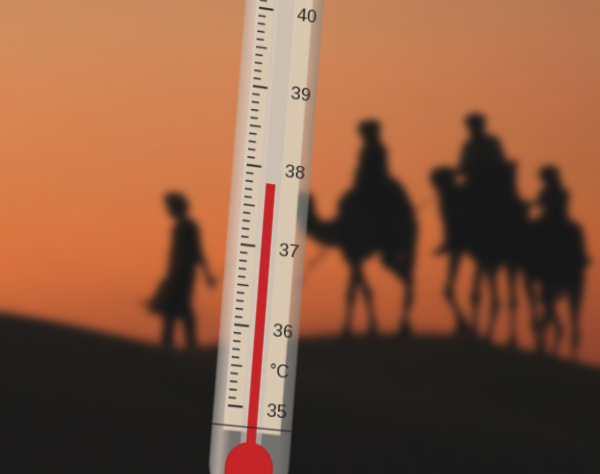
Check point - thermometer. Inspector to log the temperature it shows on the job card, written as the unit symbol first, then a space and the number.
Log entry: °C 37.8
